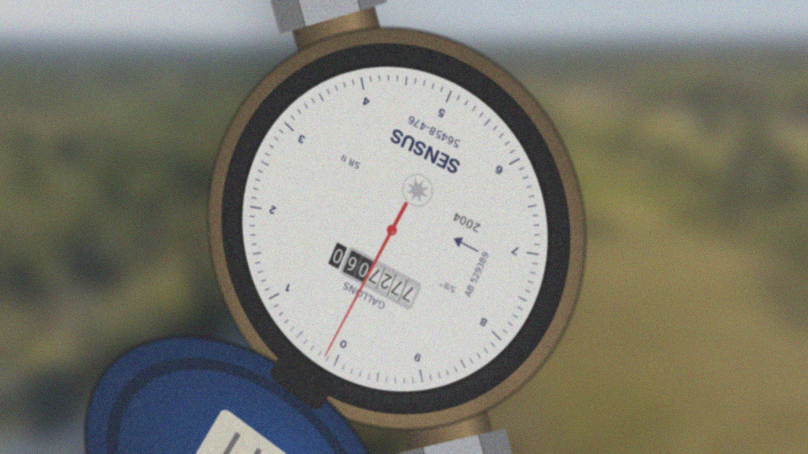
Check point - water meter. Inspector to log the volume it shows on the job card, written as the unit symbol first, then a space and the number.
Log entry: gal 7727060.1
